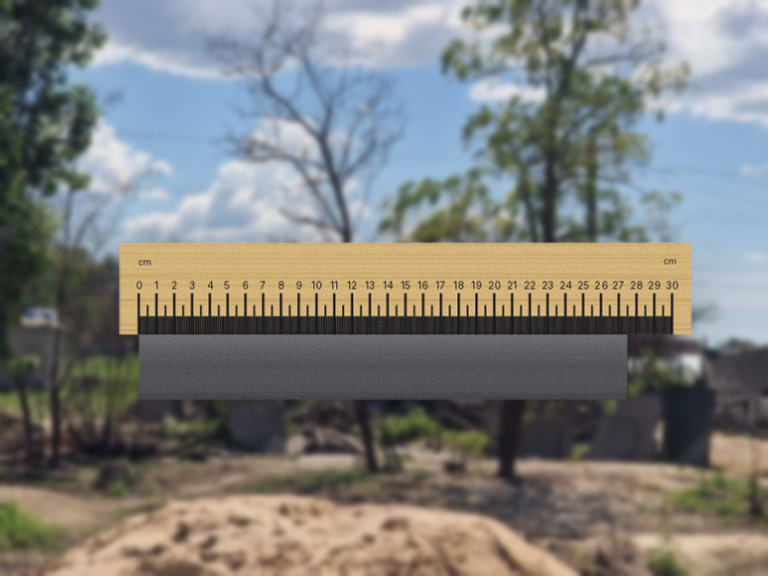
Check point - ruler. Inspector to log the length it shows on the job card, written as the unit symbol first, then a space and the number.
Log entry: cm 27.5
